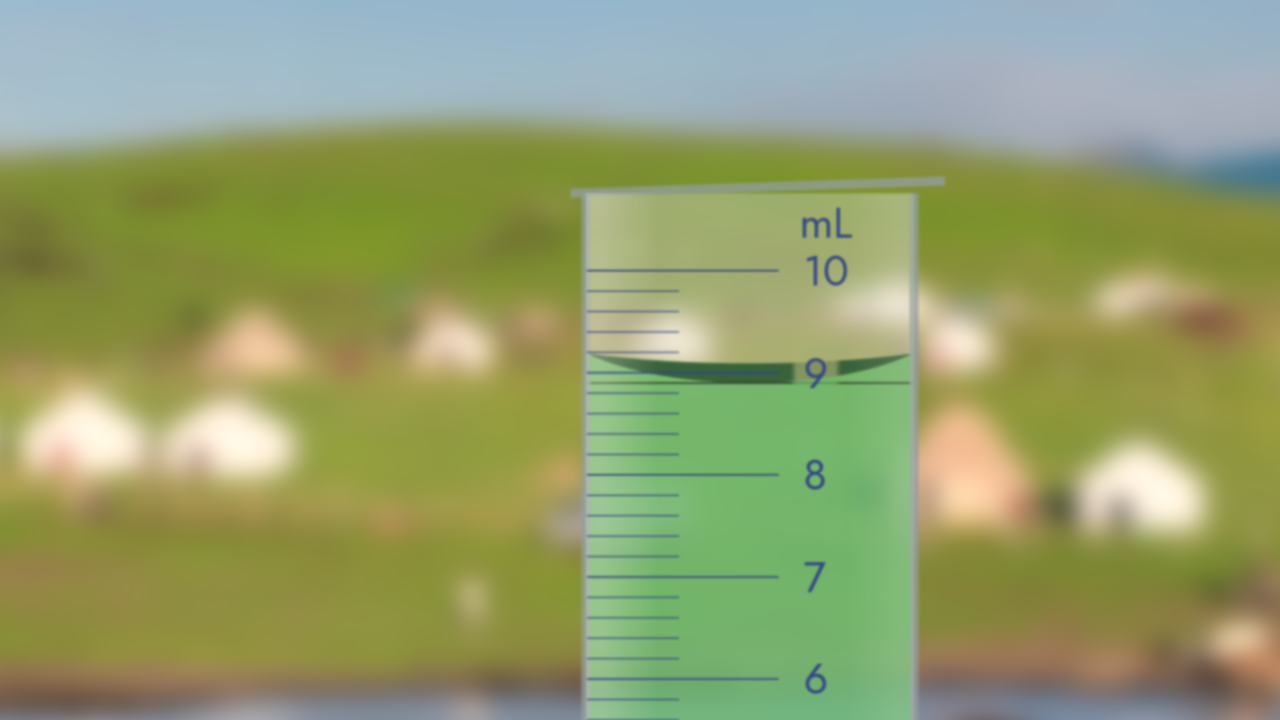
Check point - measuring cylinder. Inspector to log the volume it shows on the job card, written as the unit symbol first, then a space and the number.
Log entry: mL 8.9
